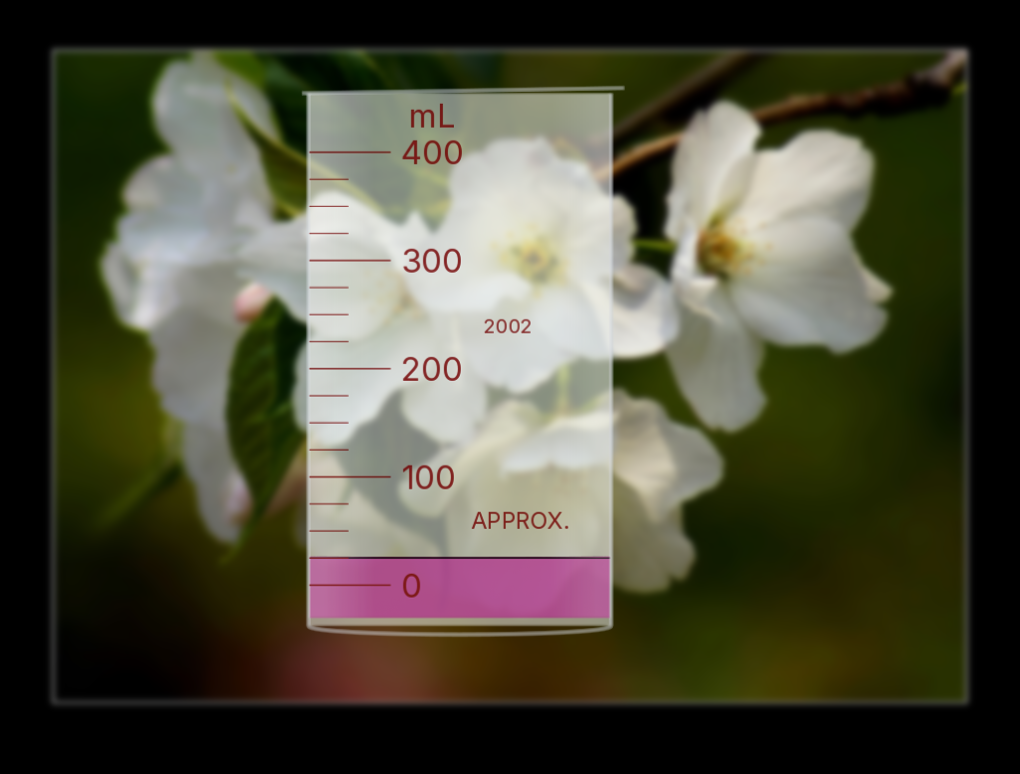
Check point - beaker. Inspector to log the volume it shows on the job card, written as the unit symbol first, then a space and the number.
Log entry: mL 25
